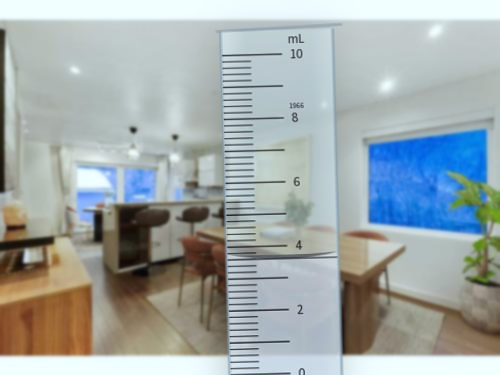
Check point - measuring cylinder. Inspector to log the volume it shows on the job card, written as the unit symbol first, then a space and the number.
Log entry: mL 3.6
